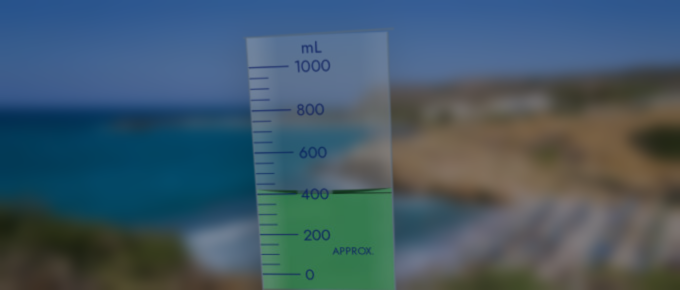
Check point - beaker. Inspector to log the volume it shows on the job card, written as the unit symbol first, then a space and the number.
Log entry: mL 400
